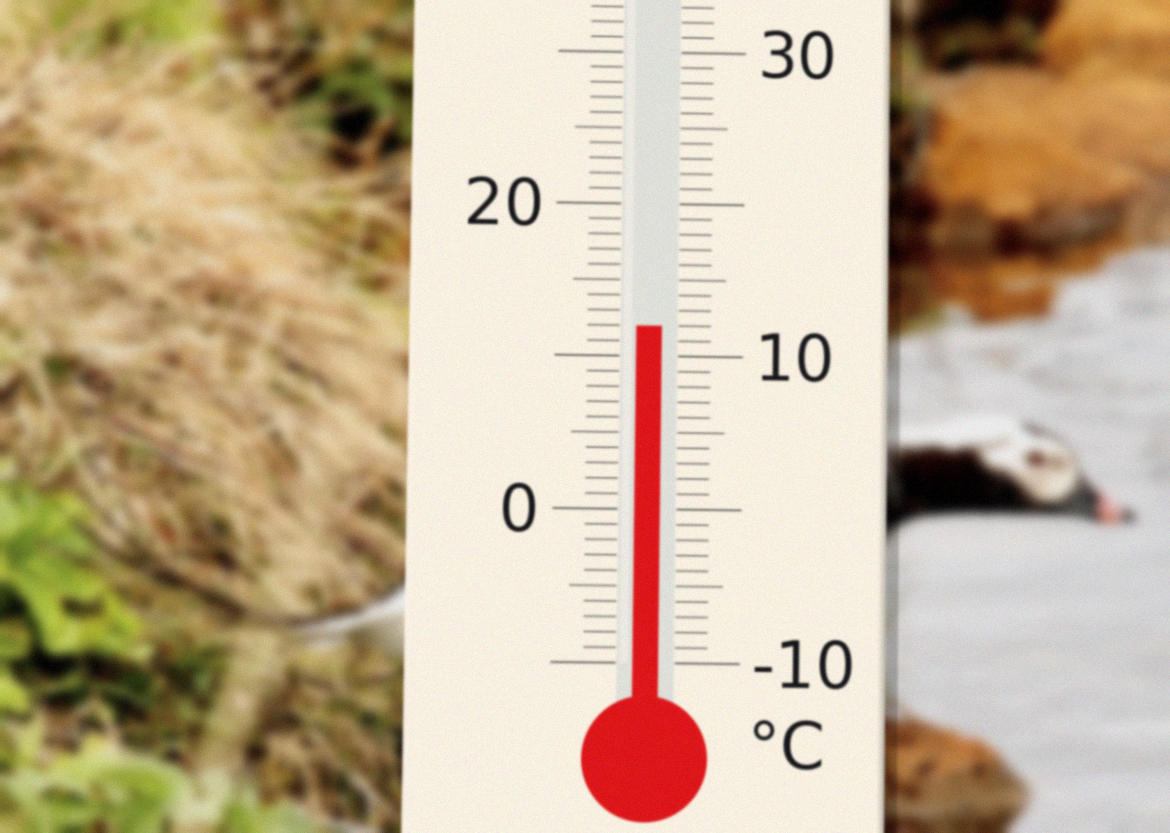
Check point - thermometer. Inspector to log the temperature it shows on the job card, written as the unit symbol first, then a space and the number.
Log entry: °C 12
